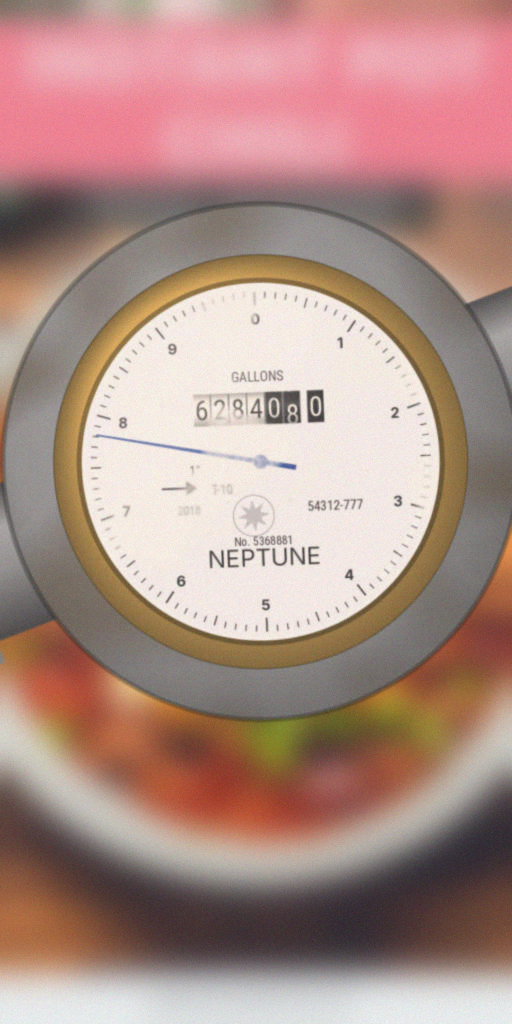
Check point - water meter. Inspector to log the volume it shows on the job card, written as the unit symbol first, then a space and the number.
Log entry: gal 6284077.8
